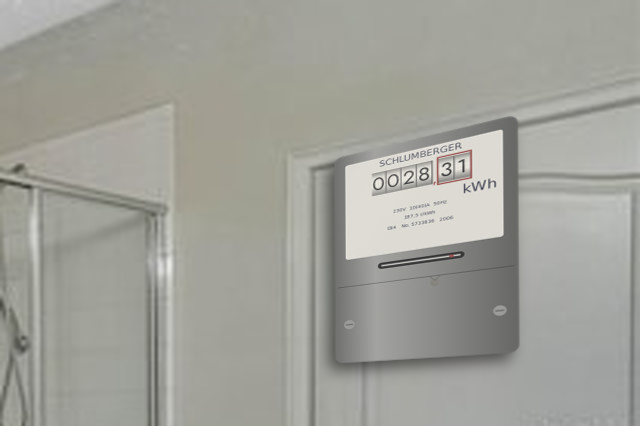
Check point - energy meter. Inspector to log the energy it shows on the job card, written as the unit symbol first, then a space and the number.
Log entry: kWh 28.31
